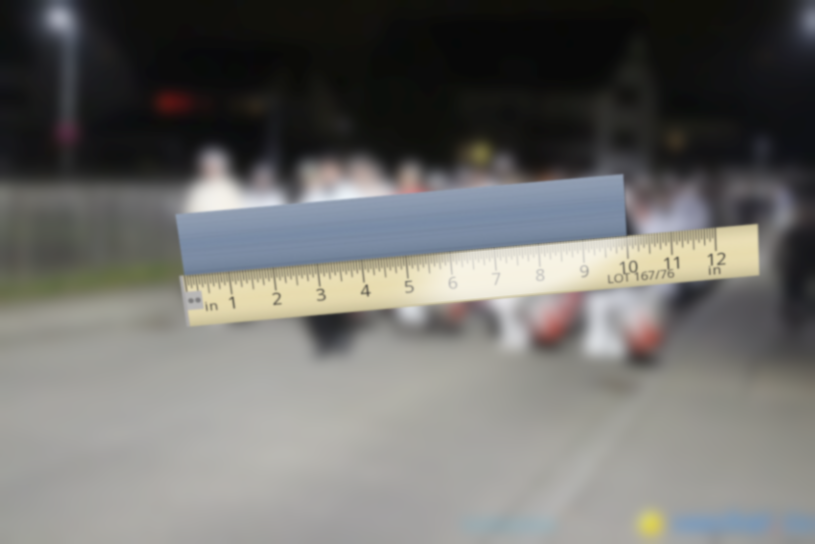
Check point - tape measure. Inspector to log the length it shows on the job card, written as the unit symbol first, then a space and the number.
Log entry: in 10
